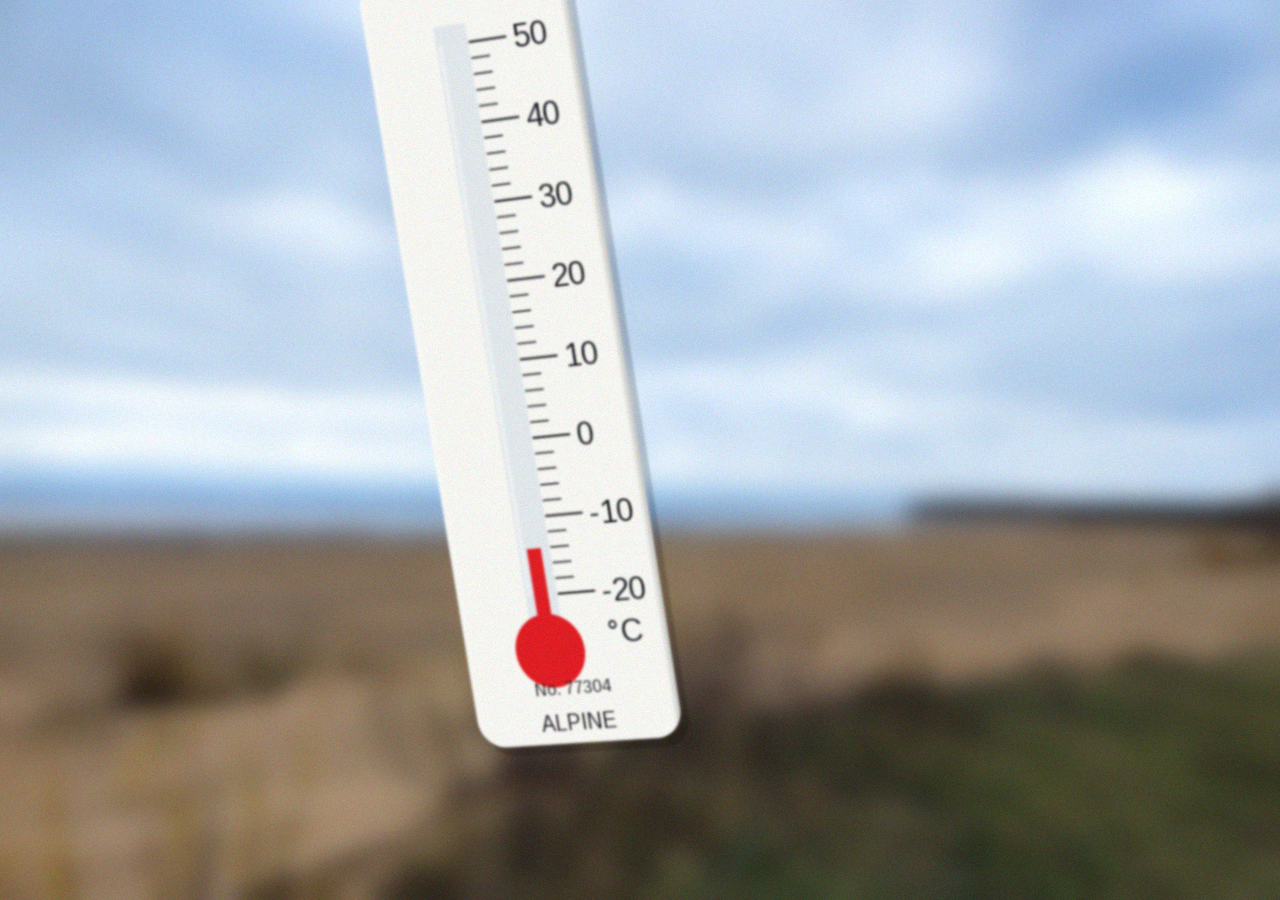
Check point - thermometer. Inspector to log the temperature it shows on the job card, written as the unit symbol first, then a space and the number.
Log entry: °C -14
